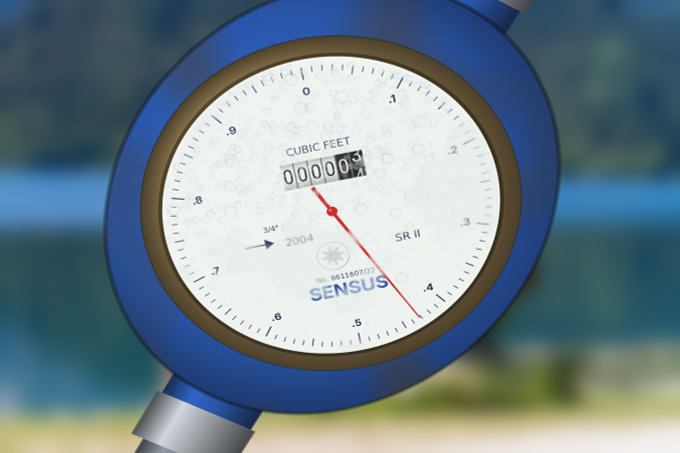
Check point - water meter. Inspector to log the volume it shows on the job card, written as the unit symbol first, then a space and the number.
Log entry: ft³ 3.43
